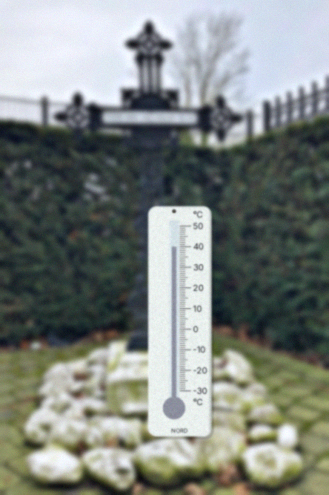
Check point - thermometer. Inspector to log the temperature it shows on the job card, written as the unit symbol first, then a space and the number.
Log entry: °C 40
